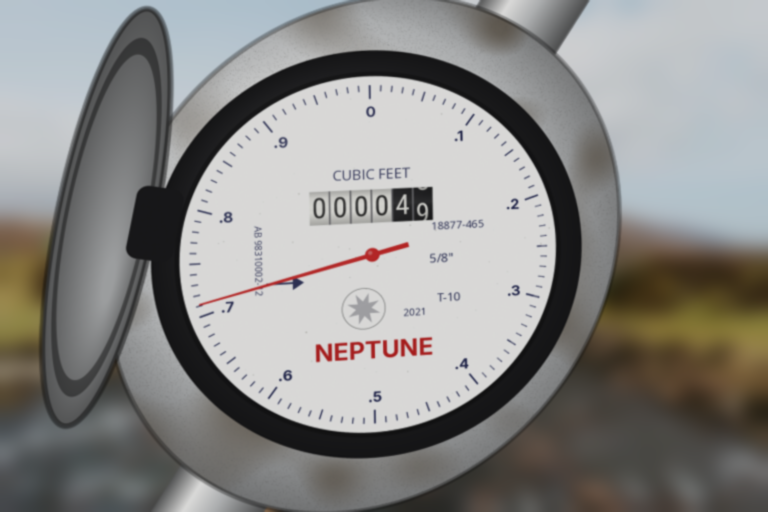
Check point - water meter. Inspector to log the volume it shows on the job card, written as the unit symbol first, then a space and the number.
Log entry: ft³ 48.71
